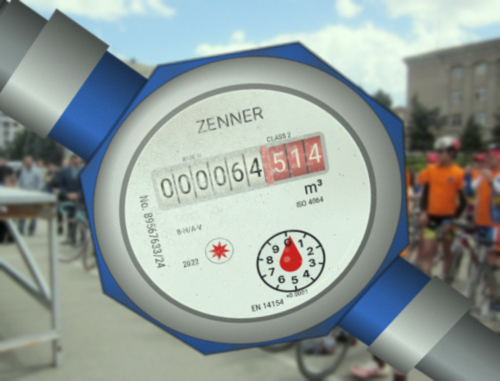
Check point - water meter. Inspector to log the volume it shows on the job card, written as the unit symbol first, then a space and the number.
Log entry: m³ 64.5140
